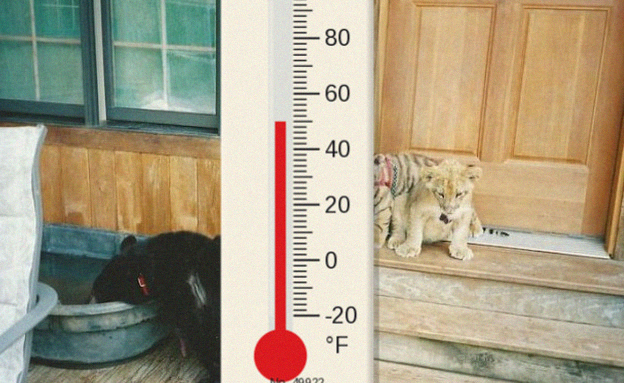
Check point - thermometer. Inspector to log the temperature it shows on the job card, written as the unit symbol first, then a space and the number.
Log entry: °F 50
